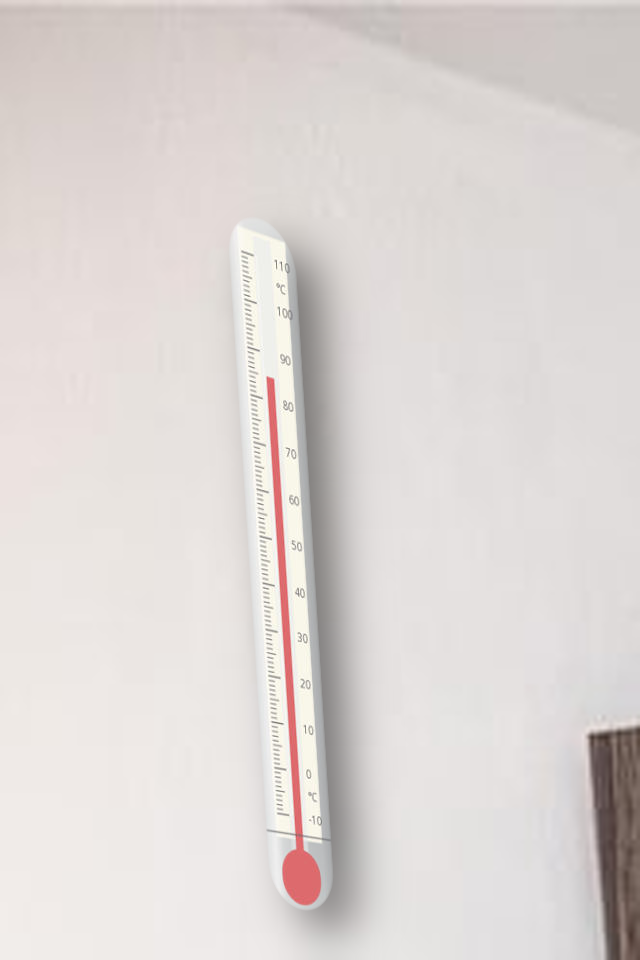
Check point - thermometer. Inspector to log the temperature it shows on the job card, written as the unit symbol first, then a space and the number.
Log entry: °C 85
